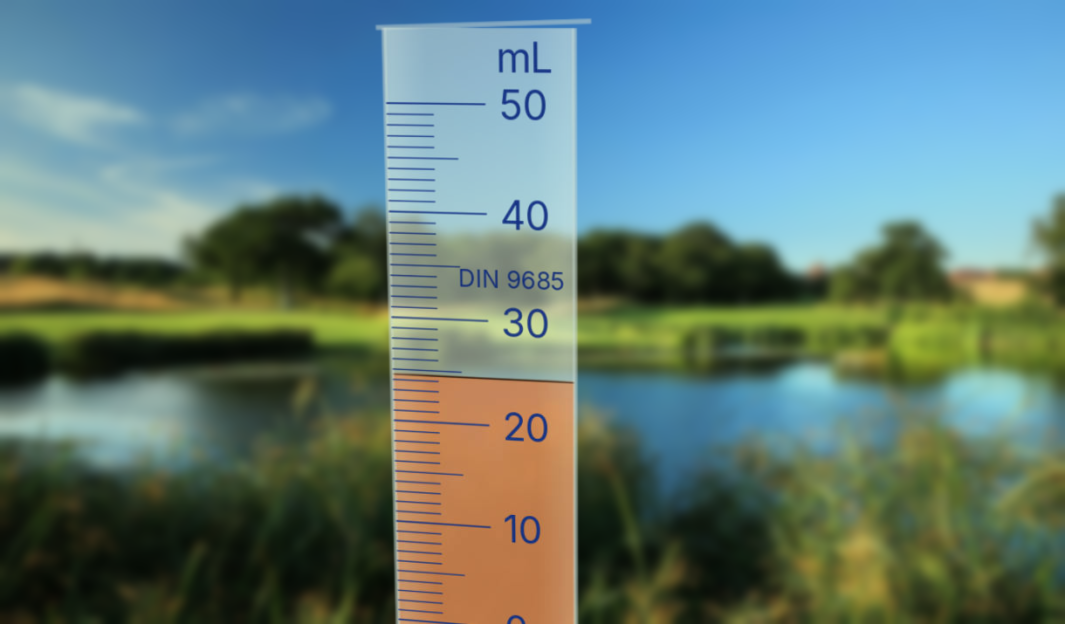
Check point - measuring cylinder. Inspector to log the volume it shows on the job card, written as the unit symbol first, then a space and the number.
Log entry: mL 24.5
